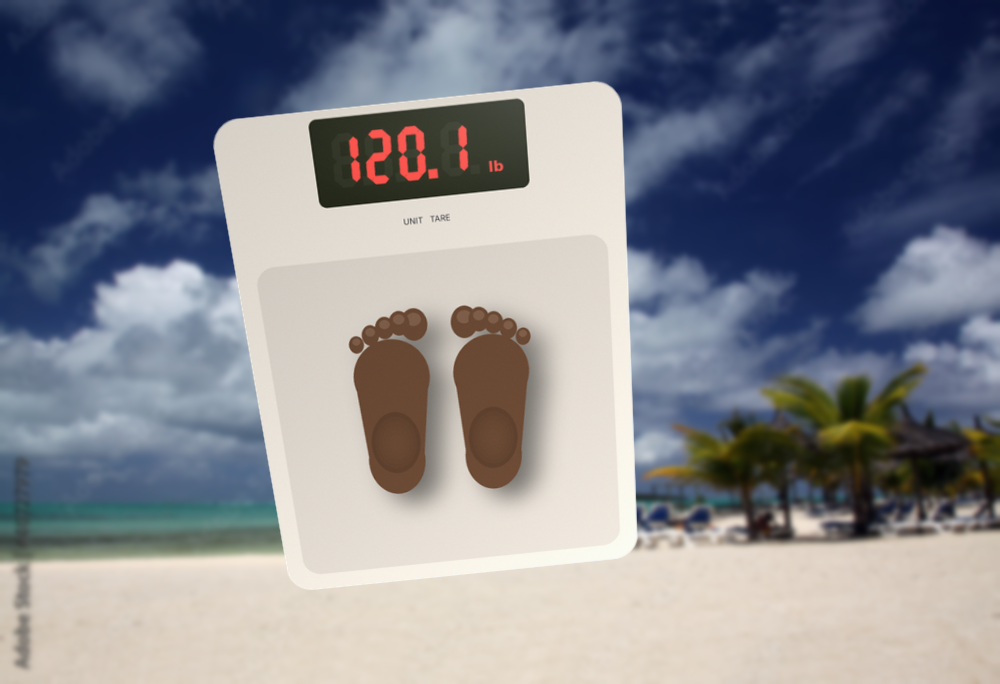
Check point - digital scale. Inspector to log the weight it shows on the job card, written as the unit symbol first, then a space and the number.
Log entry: lb 120.1
